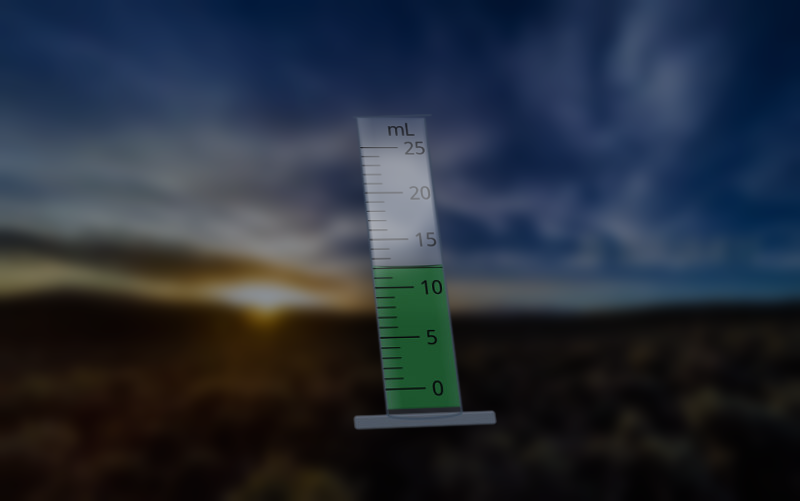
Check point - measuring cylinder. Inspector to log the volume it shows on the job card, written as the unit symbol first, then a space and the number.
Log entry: mL 12
